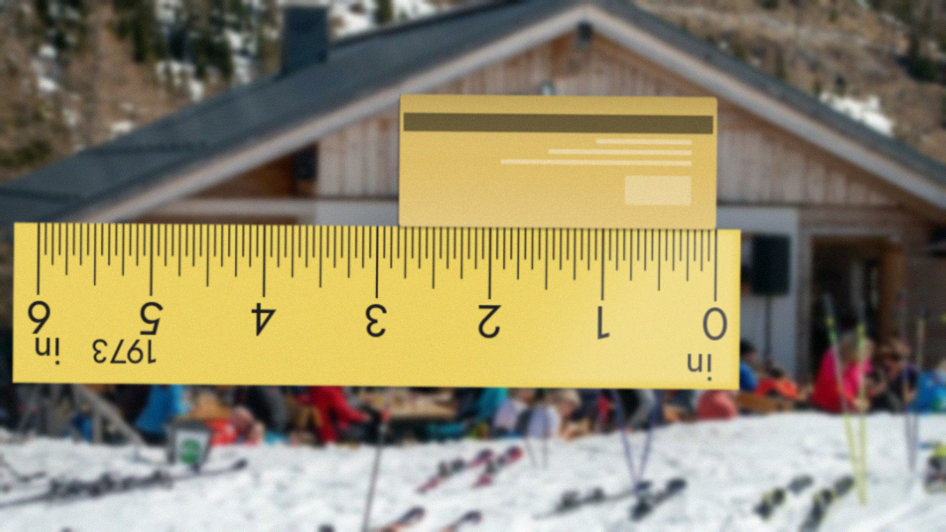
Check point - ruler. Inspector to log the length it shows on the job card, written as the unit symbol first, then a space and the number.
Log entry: in 2.8125
